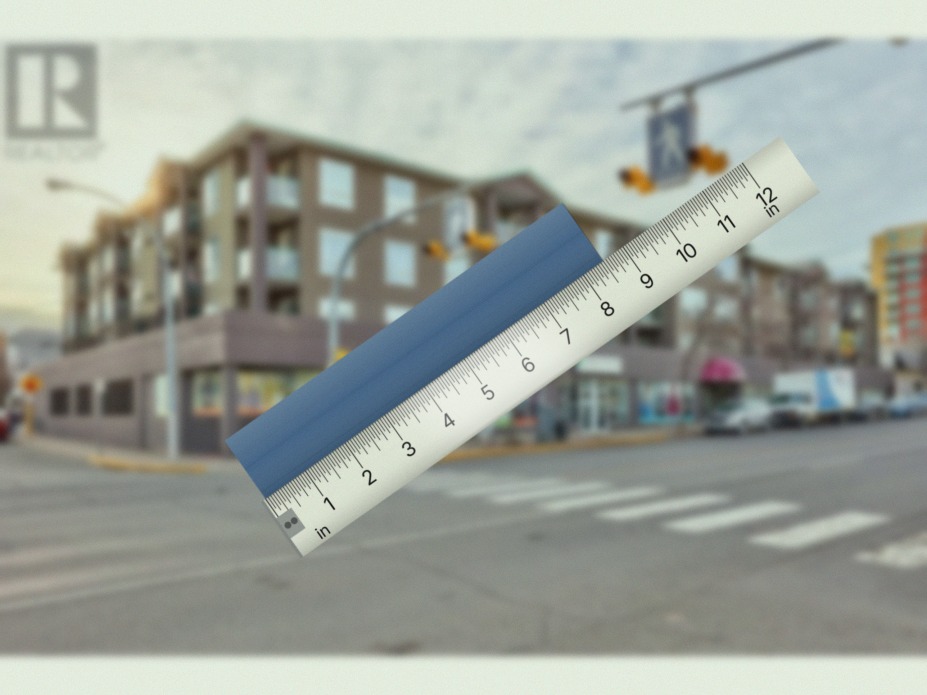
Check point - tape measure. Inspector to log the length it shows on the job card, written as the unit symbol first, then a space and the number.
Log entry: in 8.5
